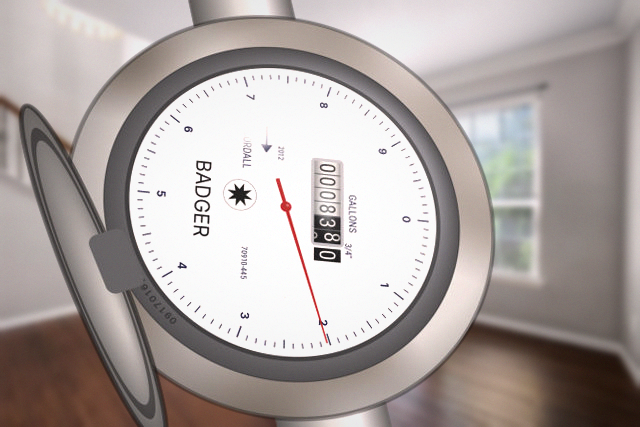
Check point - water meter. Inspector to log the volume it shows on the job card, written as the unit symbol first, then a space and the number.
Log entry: gal 8382.0
